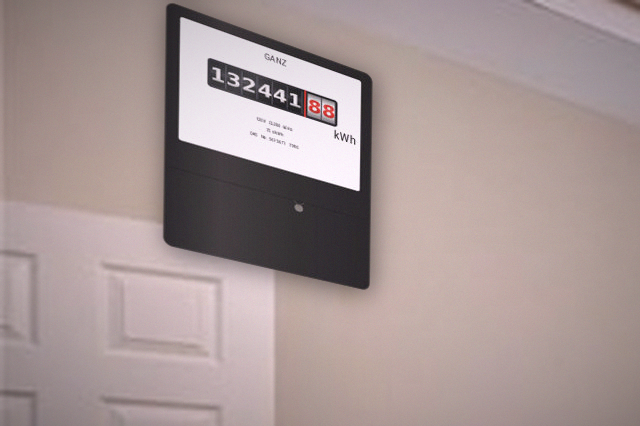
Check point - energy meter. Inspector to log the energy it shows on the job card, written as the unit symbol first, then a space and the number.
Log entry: kWh 132441.88
